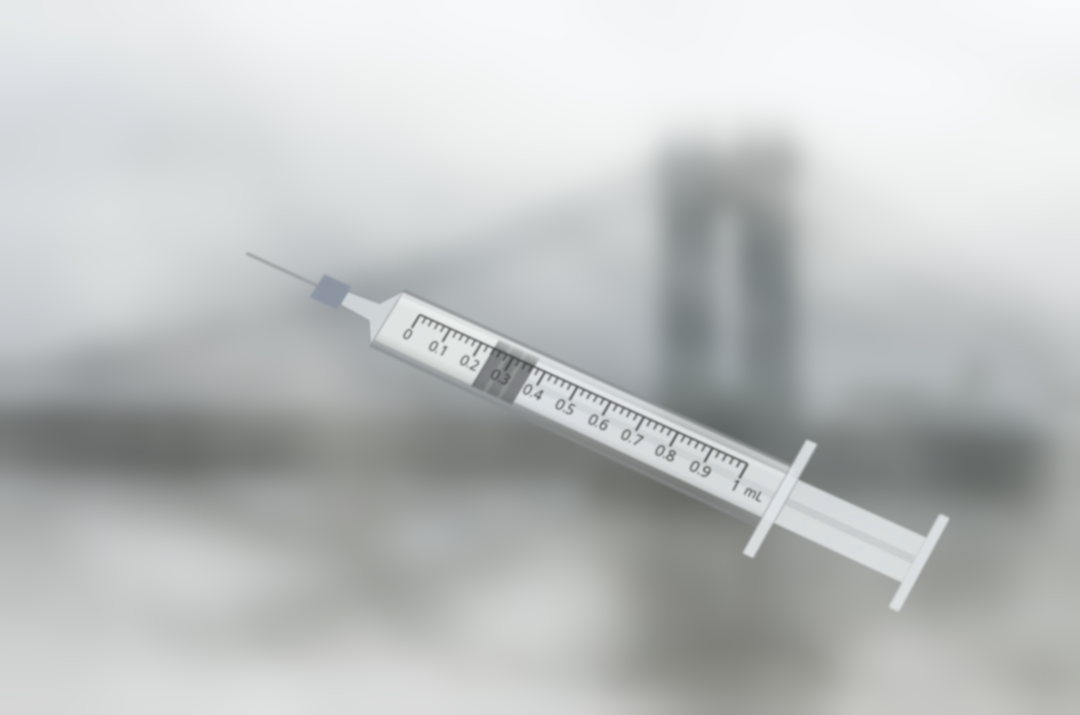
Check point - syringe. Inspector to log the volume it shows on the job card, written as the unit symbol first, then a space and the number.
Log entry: mL 0.24
